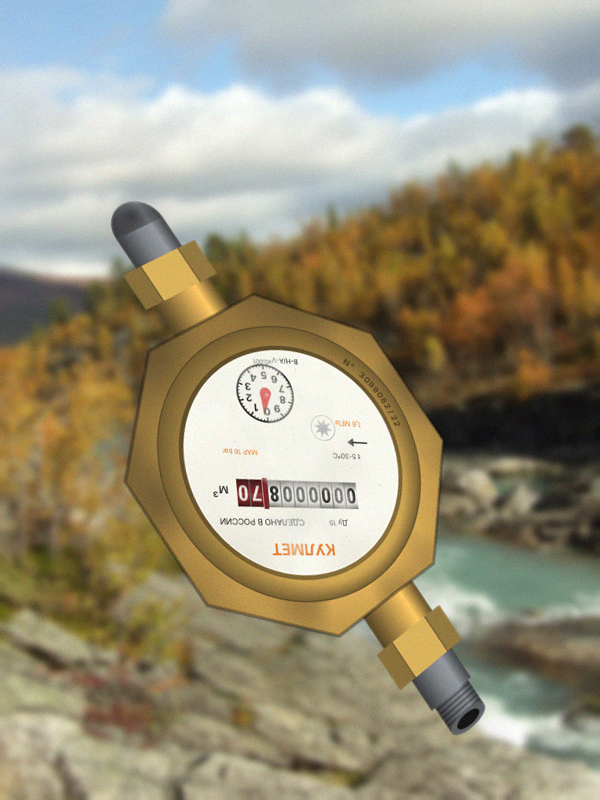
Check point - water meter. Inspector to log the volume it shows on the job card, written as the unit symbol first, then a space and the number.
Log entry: m³ 8.700
